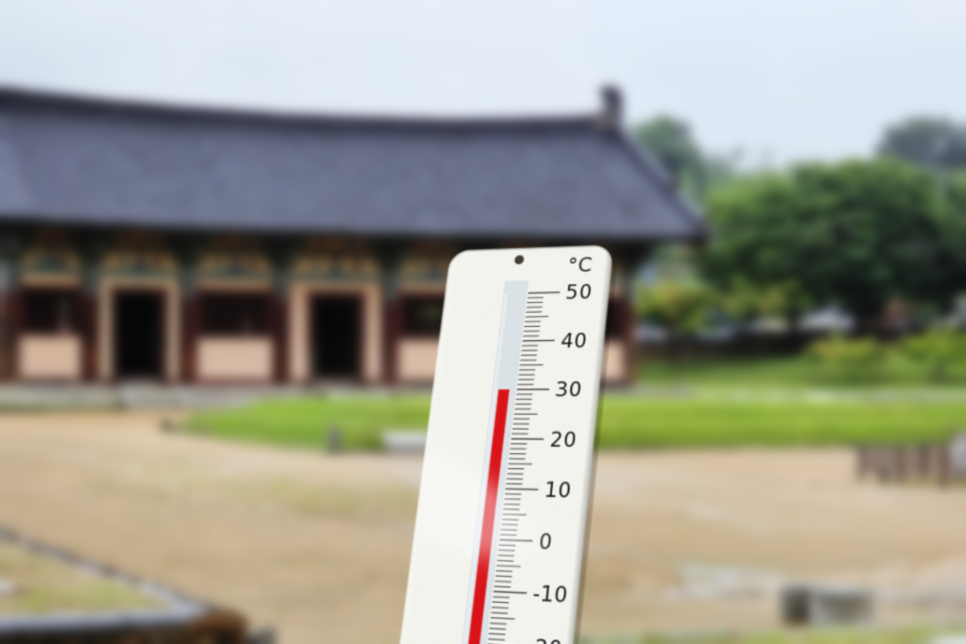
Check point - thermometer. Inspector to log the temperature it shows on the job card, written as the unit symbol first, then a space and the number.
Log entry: °C 30
